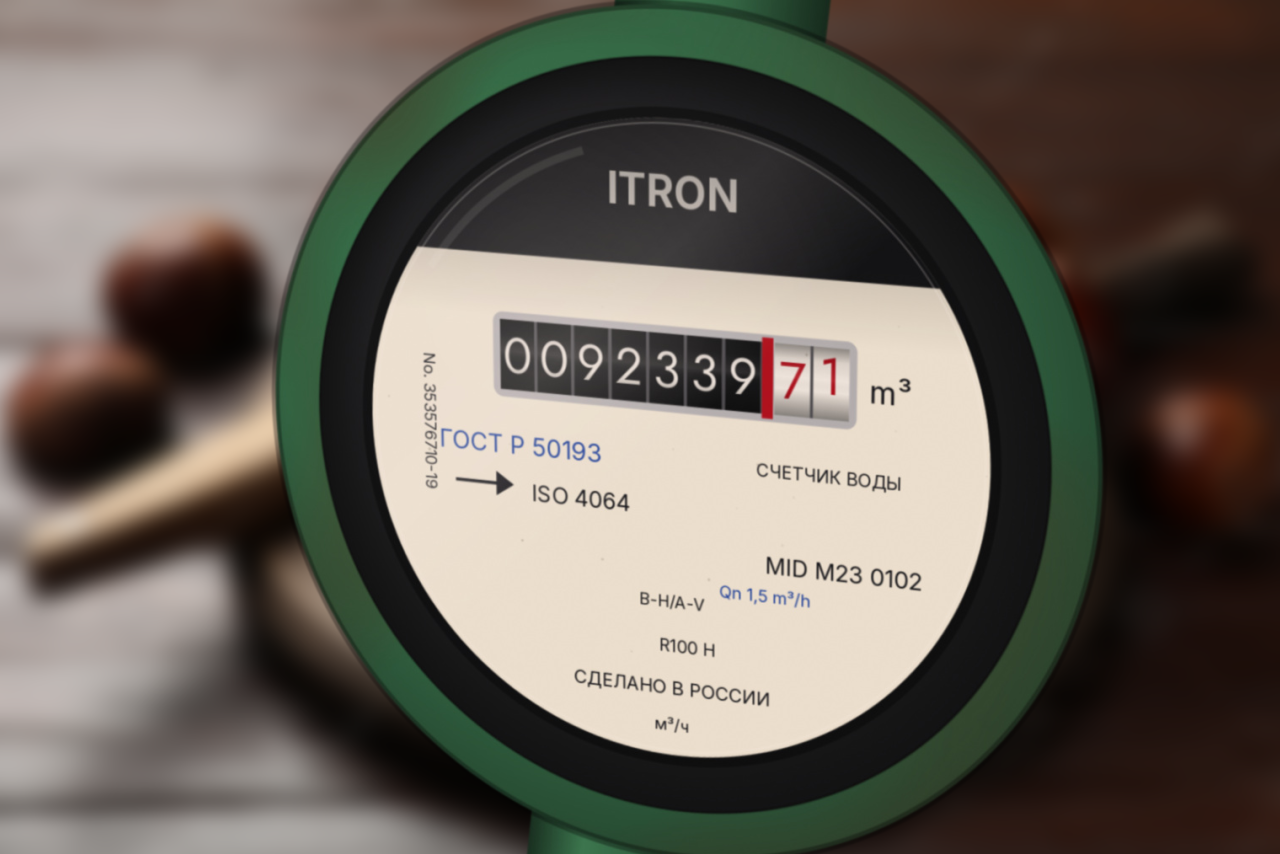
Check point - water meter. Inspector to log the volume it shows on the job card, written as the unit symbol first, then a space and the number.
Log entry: m³ 92339.71
